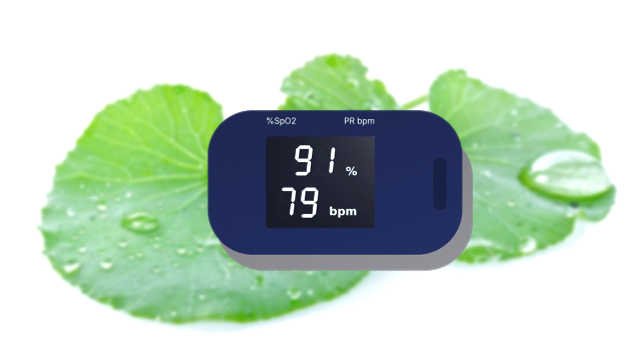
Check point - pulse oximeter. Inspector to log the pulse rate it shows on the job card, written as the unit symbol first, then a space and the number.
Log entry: bpm 79
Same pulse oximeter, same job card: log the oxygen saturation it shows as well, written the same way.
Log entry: % 91
